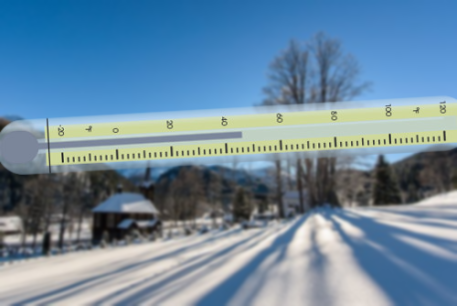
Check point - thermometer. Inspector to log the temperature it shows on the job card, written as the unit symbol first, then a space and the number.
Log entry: °F 46
